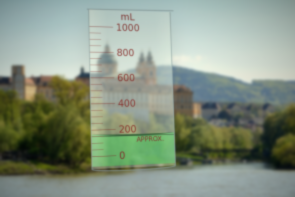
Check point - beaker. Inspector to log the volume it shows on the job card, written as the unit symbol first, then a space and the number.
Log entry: mL 150
